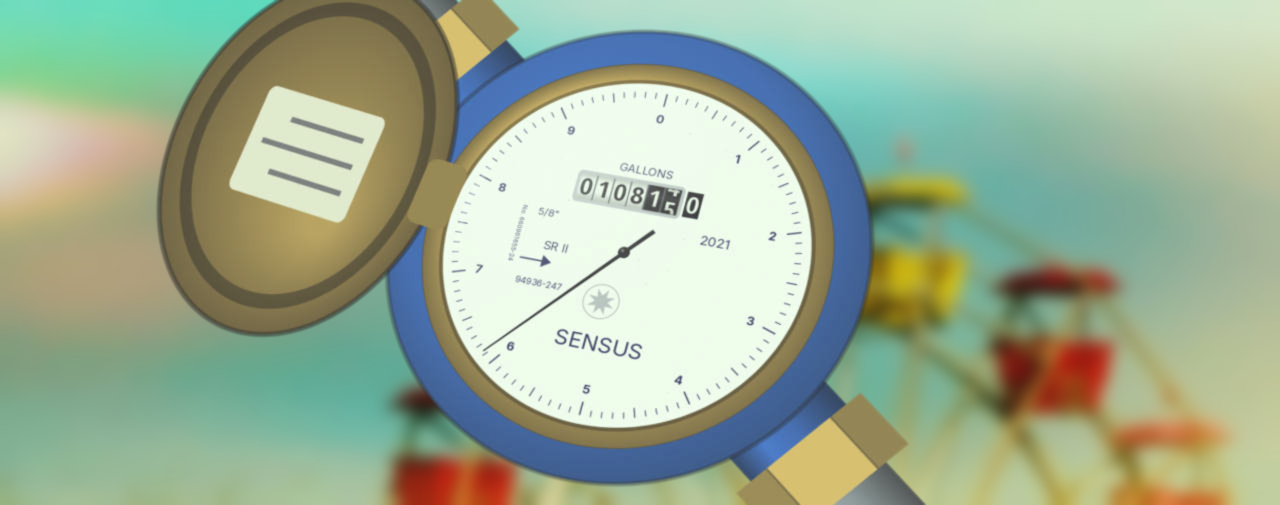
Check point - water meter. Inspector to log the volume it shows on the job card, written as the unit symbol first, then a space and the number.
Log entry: gal 108146.1
